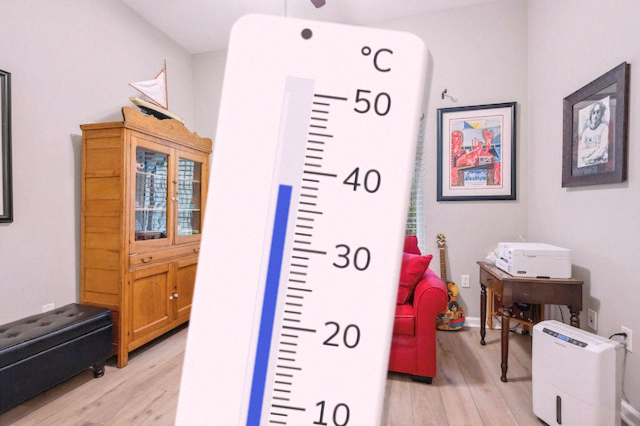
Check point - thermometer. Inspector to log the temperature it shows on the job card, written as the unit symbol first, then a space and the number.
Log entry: °C 38
